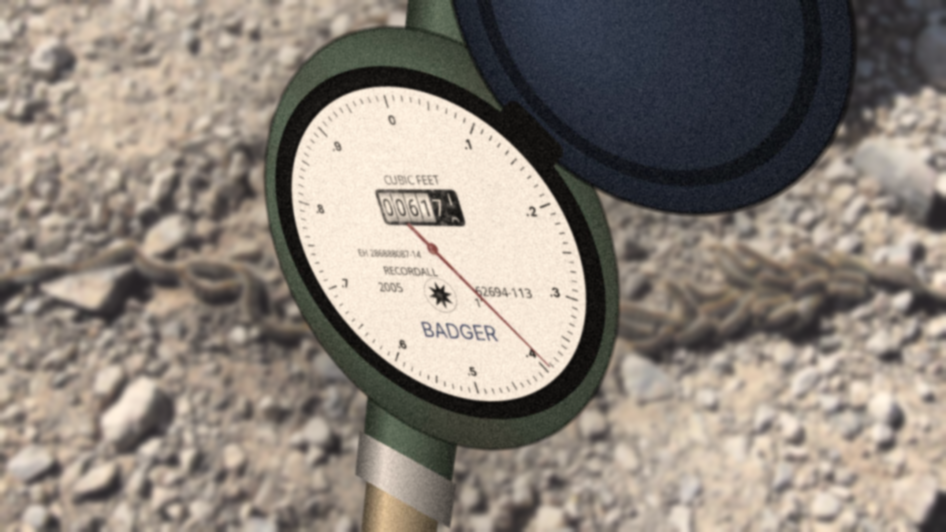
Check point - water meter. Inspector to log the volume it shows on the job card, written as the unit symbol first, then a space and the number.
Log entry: ft³ 6171.39
